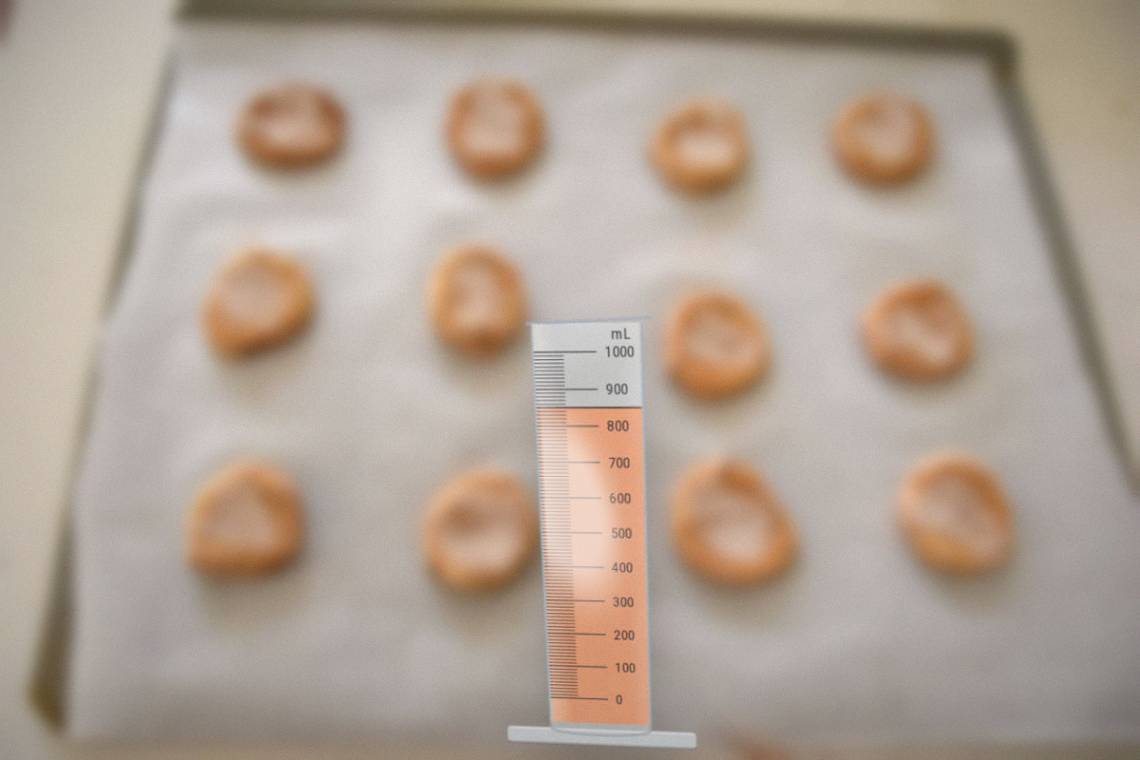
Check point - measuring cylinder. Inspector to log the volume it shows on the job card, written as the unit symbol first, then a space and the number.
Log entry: mL 850
